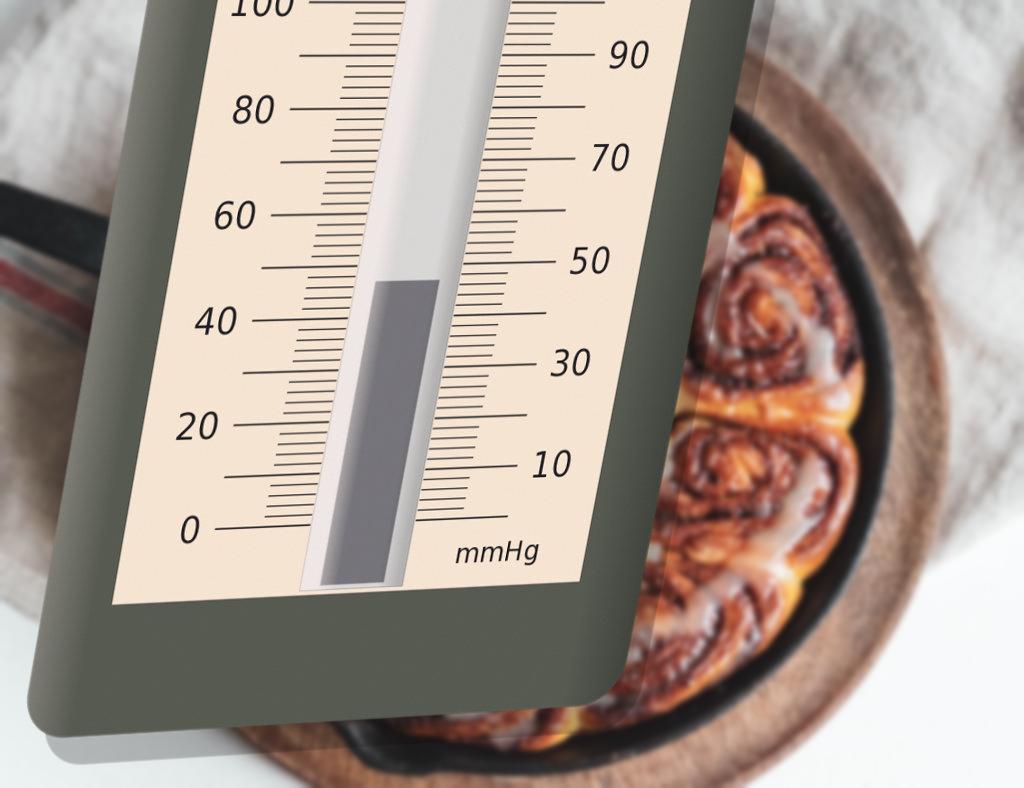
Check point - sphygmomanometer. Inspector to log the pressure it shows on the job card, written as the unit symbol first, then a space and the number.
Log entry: mmHg 47
